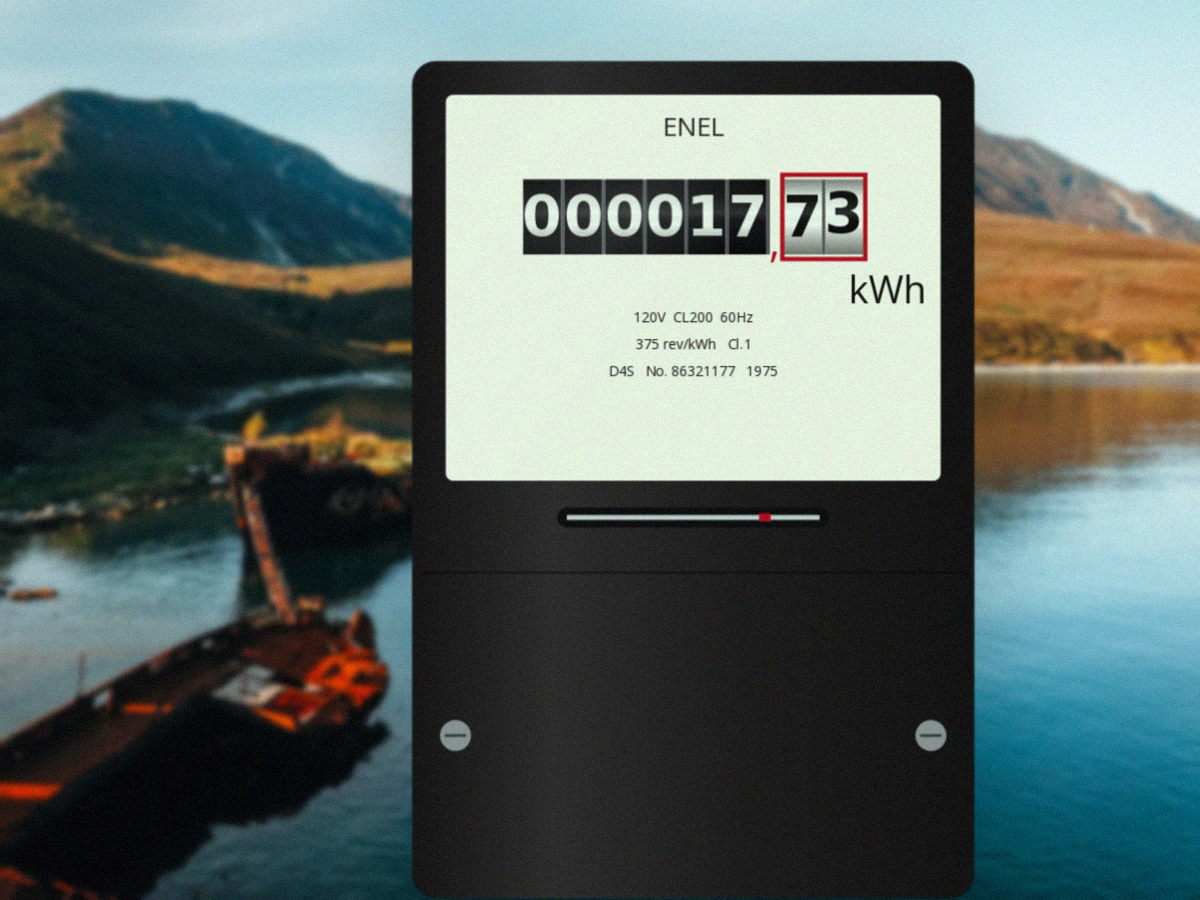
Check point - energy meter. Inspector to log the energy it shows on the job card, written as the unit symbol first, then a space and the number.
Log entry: kWh 17.73
